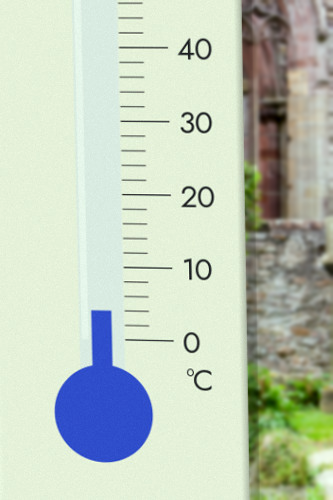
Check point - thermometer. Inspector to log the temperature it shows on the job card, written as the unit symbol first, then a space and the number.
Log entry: °C 4
